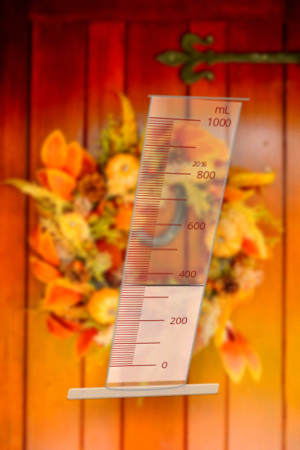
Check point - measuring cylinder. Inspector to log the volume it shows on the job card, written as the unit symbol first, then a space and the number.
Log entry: mL 350
